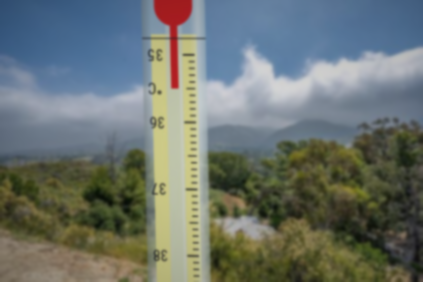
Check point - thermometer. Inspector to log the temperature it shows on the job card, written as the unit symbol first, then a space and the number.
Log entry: °C 35.5
